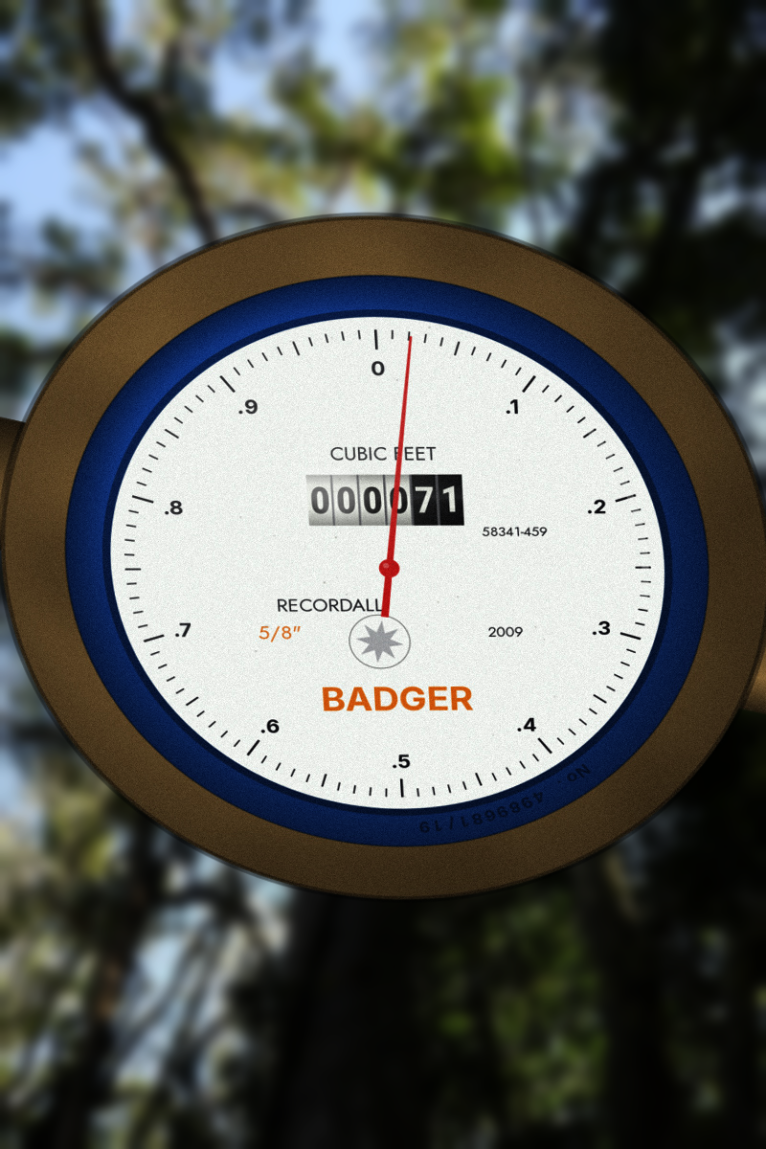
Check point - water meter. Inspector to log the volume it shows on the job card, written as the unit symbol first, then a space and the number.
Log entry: ft³ 71.02
